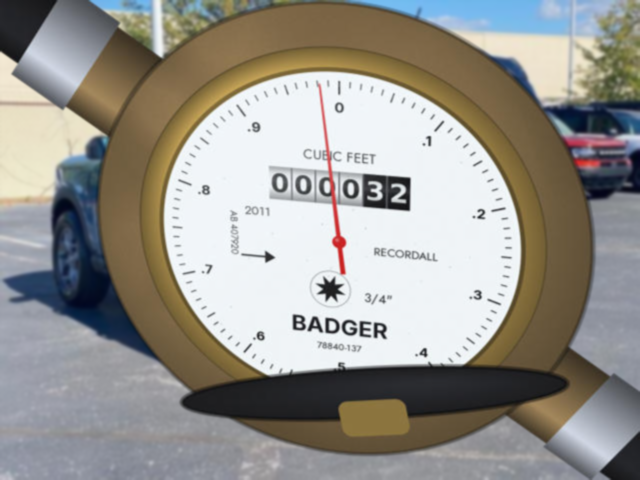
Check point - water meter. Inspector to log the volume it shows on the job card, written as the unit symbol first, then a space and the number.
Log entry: ft³ 31.98
